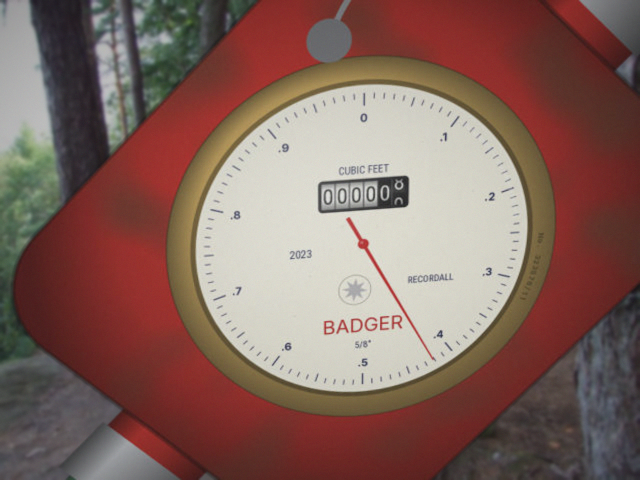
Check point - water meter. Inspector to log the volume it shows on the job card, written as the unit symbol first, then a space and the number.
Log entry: ft³ 8.42
